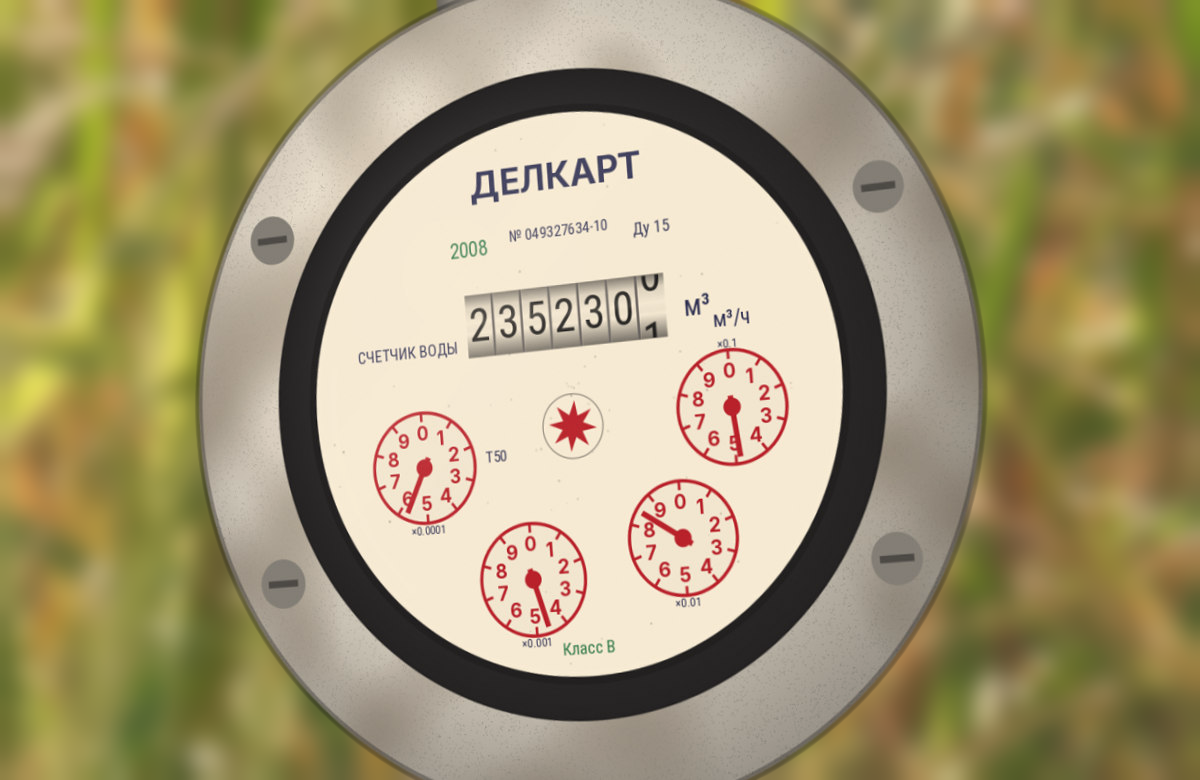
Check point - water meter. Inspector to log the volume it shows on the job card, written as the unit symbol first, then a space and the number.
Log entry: m³ 2352300.4845
